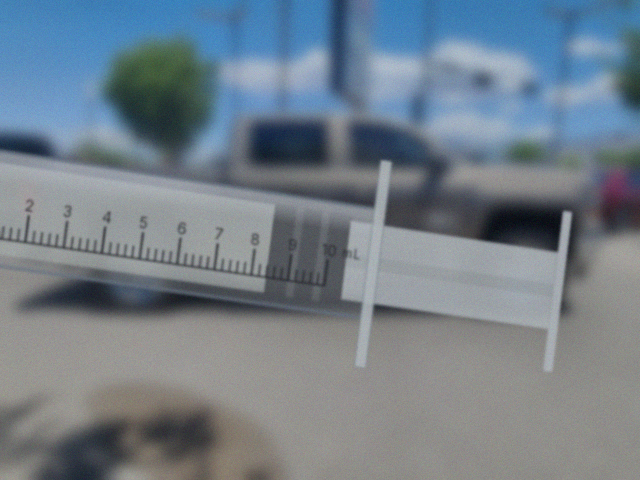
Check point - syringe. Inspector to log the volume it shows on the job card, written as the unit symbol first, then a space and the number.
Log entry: mL 8.4
